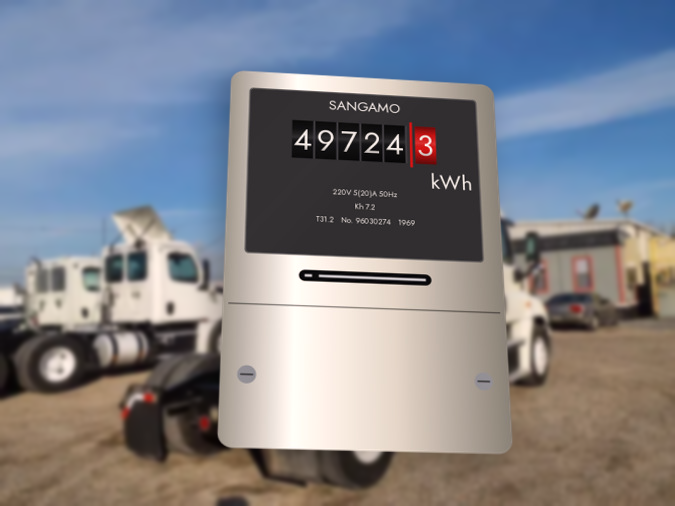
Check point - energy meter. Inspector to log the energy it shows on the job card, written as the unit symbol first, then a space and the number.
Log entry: kWh 49724.3
